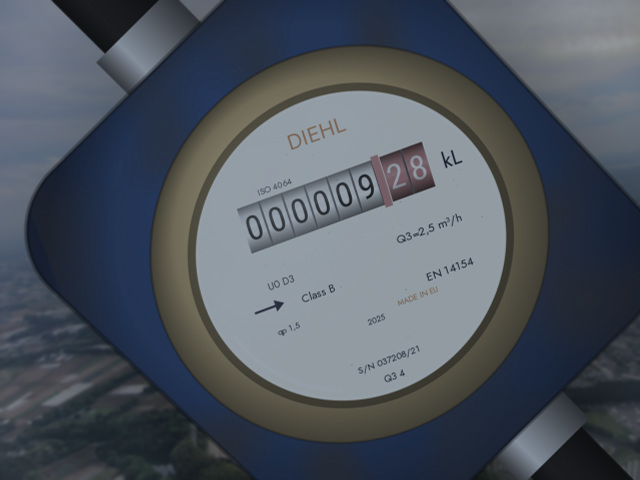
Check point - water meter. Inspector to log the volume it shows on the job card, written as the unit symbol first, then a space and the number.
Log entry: kL 9.28
